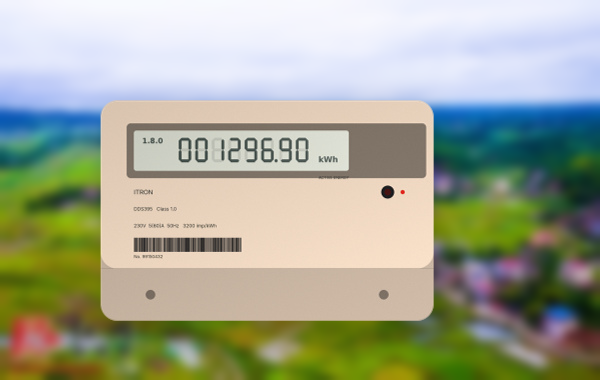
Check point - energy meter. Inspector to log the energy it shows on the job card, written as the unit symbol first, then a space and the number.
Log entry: kWh 1296.90
